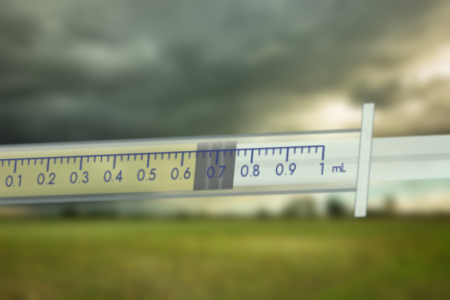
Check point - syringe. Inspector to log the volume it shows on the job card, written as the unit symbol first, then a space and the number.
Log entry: mL 0.64
